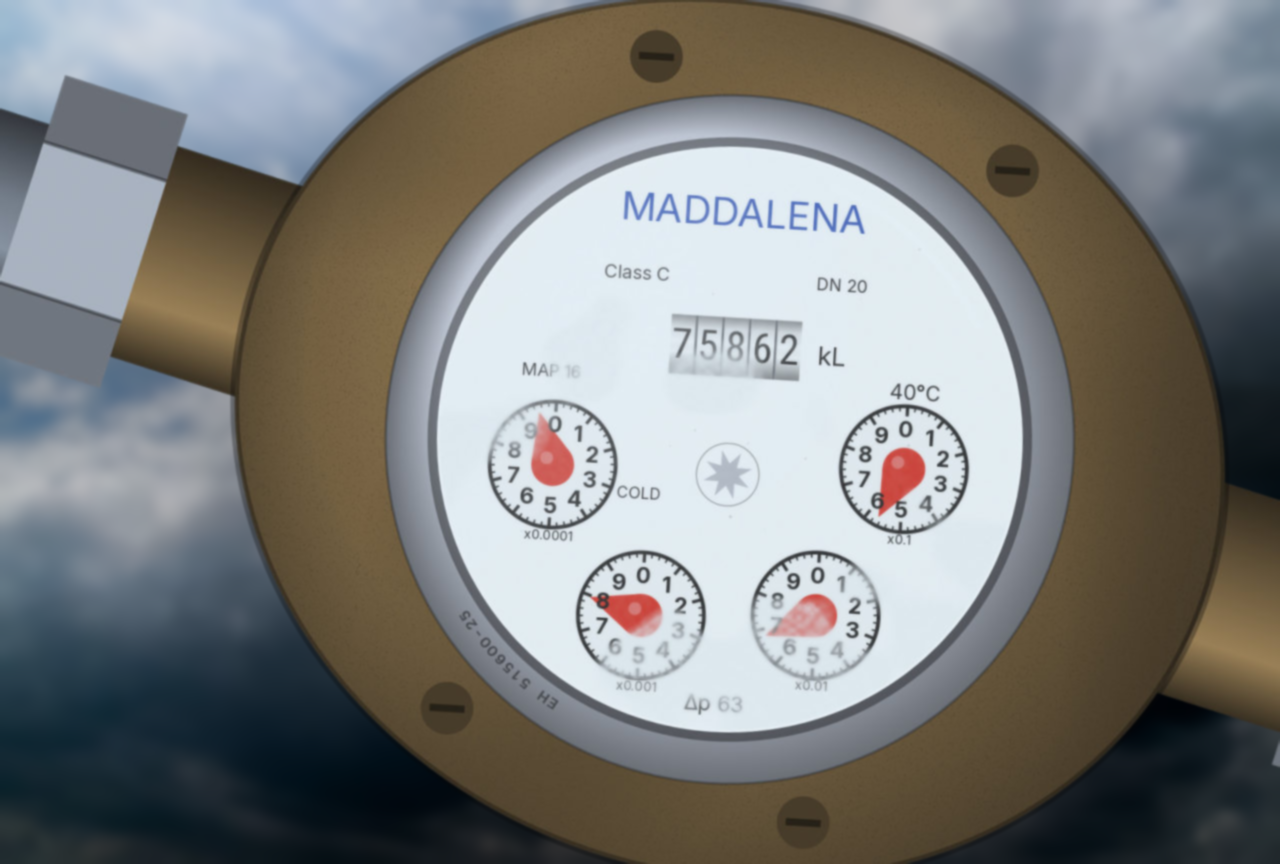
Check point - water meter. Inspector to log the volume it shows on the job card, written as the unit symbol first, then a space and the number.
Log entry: kL 75862.5679
